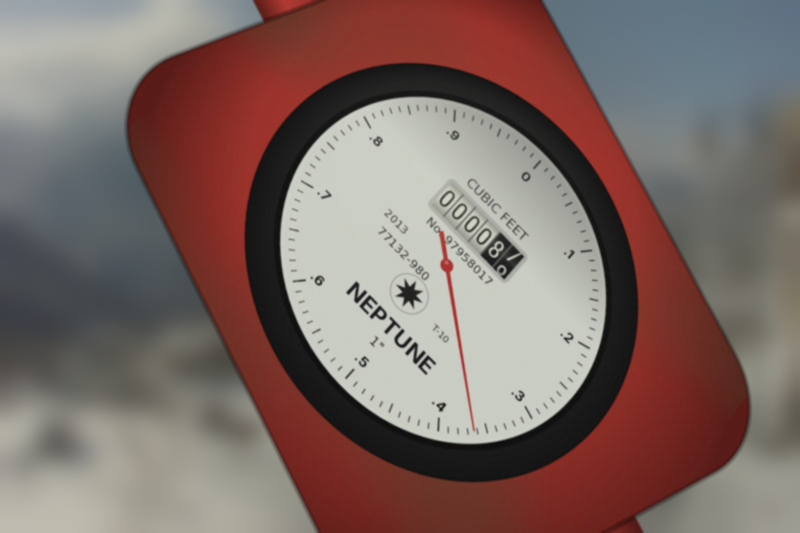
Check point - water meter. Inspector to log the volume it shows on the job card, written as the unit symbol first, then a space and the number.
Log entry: ft³ 87.36
